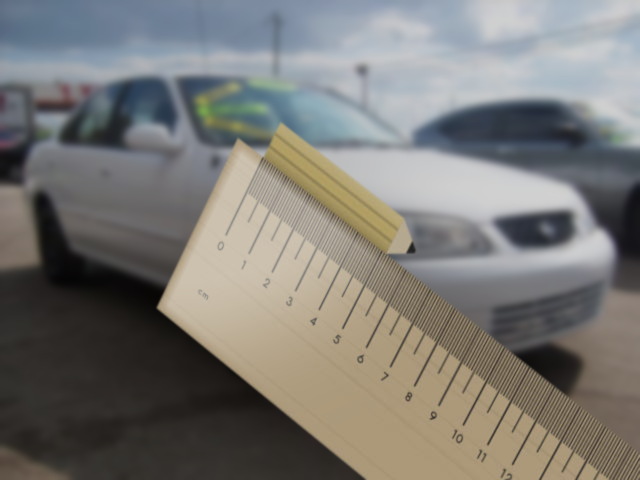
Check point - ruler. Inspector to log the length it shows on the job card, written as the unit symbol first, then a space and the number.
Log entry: cm 6
